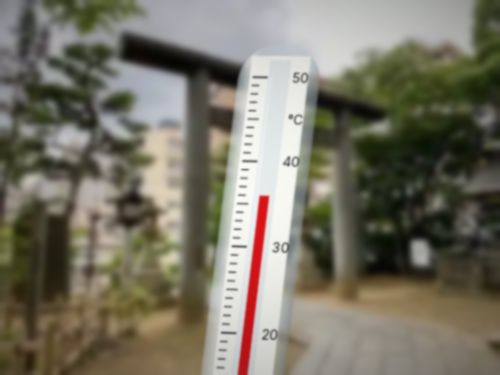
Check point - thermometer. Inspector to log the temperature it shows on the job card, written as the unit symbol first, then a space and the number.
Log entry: °C 36
